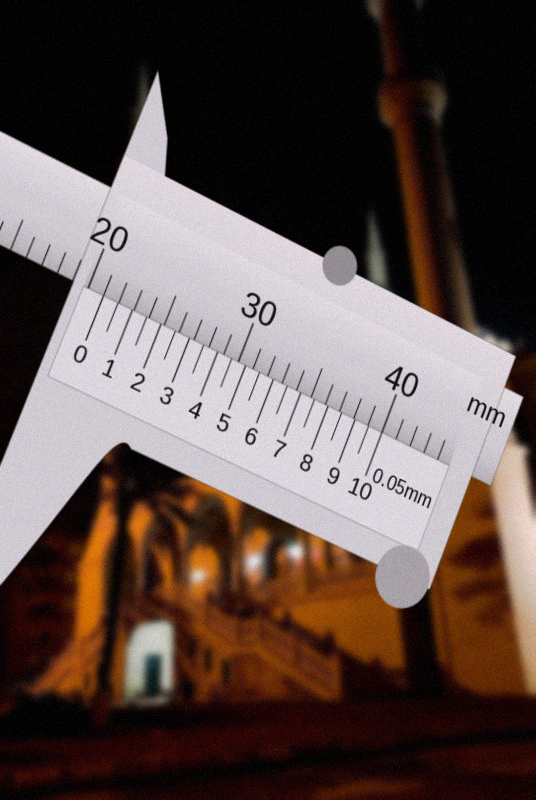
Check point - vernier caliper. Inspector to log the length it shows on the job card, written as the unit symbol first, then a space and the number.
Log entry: mm 21.0
